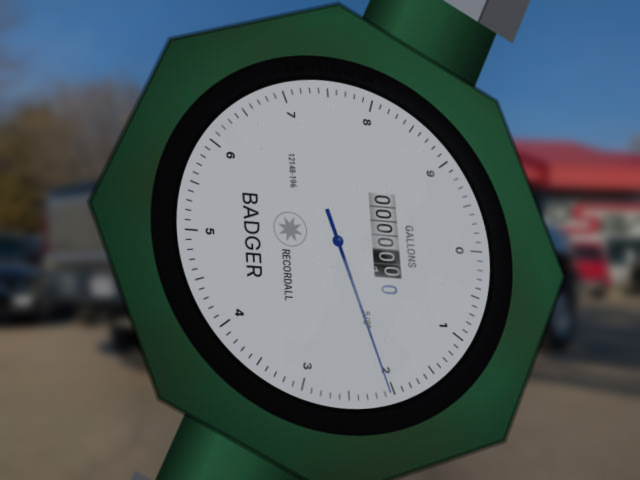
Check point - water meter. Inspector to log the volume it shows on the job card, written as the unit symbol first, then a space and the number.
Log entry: gal 2.0
